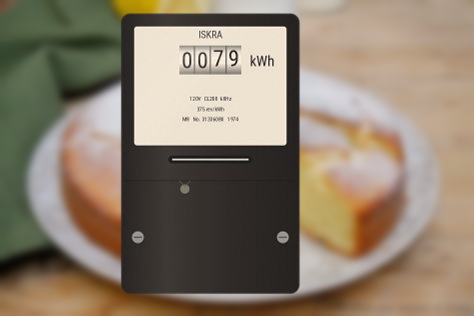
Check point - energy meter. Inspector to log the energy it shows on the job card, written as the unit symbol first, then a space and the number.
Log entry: kWh 79
